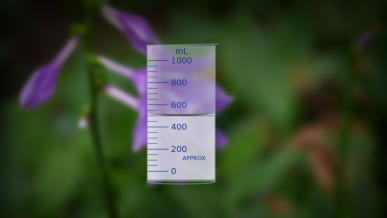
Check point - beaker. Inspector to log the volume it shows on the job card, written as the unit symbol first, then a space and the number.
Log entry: mL 500
